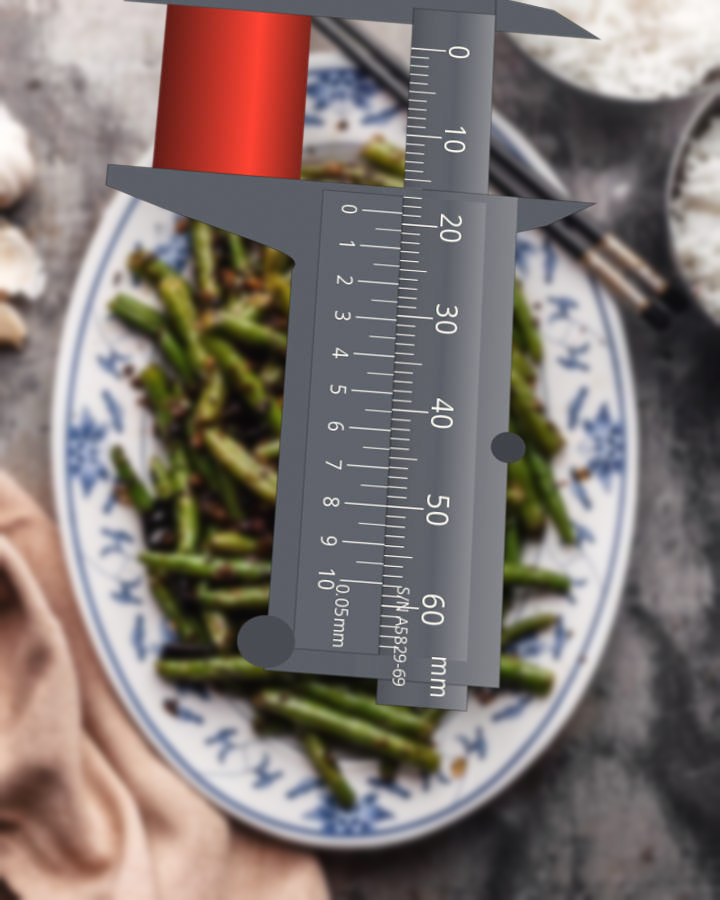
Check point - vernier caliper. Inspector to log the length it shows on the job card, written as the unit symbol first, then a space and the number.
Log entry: mm 18.8
